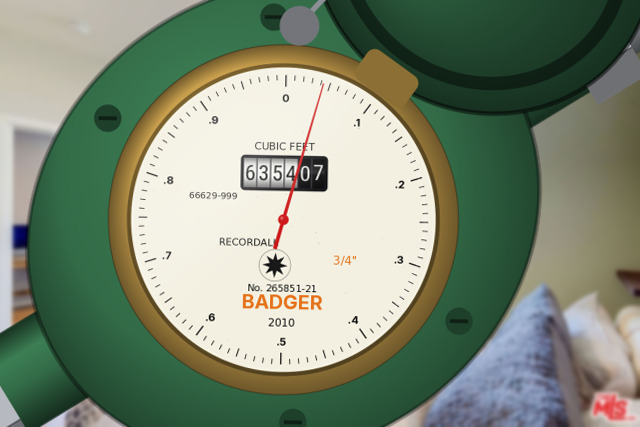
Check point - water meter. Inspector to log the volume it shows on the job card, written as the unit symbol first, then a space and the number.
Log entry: ft³ 635407.04
